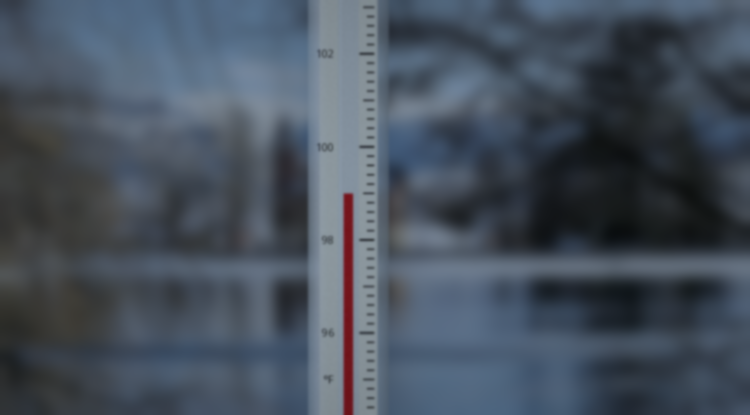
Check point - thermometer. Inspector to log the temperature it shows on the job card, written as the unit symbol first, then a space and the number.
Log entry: °F 99
